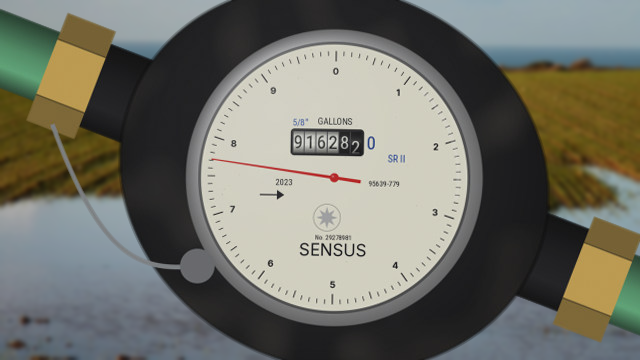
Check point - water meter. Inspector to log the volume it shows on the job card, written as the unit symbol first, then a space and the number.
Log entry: gal 9162817.7
